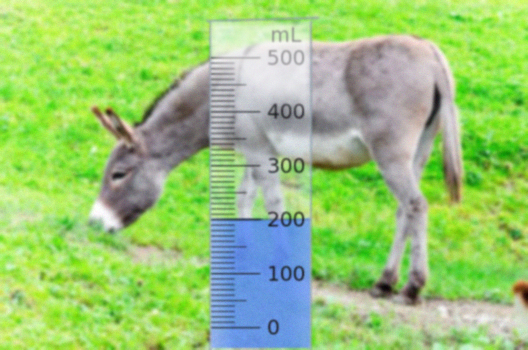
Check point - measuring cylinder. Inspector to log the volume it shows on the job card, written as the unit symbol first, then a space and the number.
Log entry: mL 200
